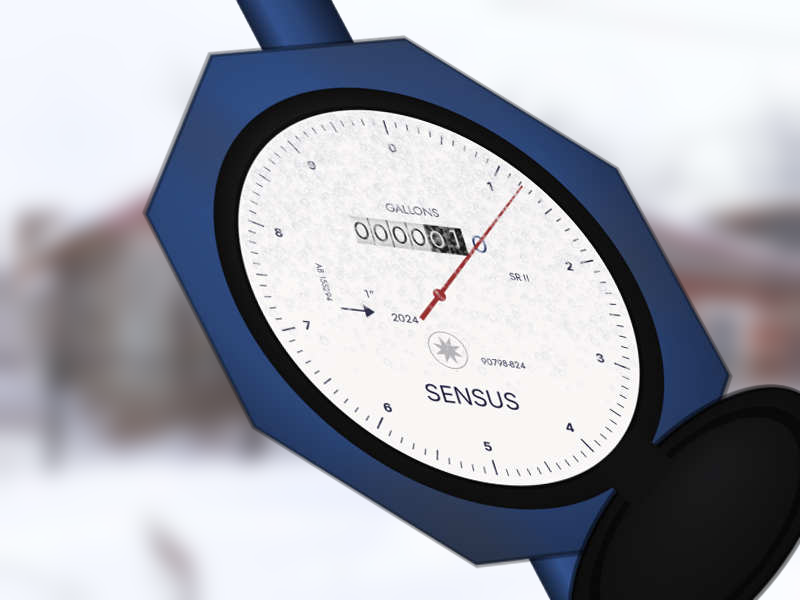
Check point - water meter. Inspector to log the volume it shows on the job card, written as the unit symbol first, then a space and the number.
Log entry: gal 11.2
